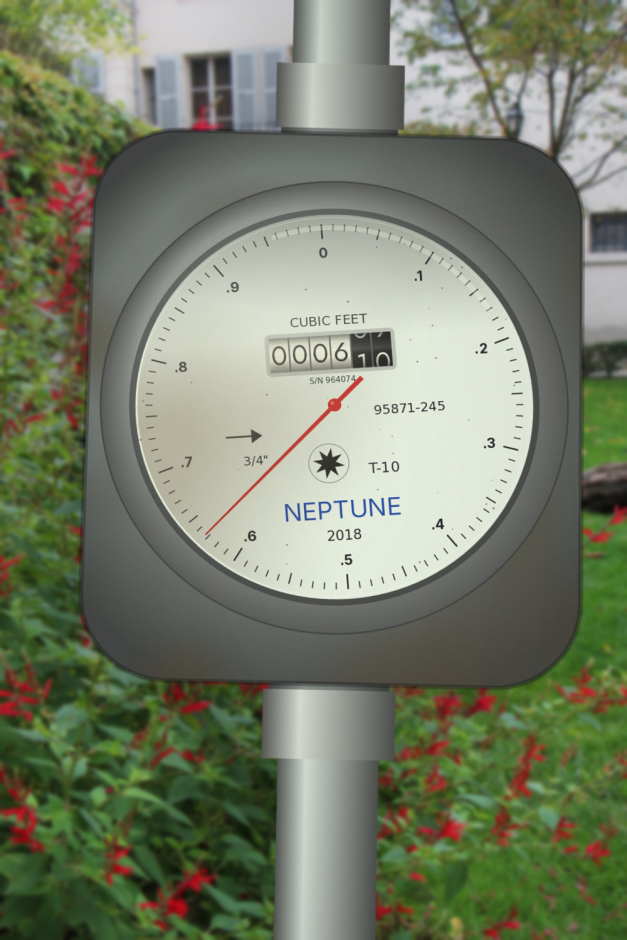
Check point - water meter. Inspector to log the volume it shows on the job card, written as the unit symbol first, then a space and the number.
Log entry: ft³ 609.63
